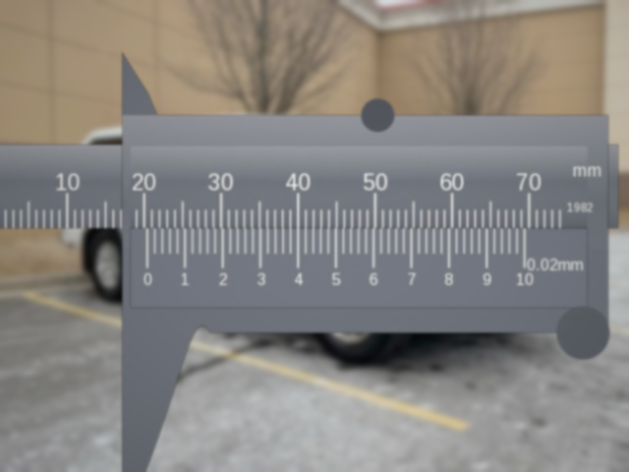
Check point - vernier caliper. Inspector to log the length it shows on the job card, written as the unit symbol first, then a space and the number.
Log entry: mm 20.4
